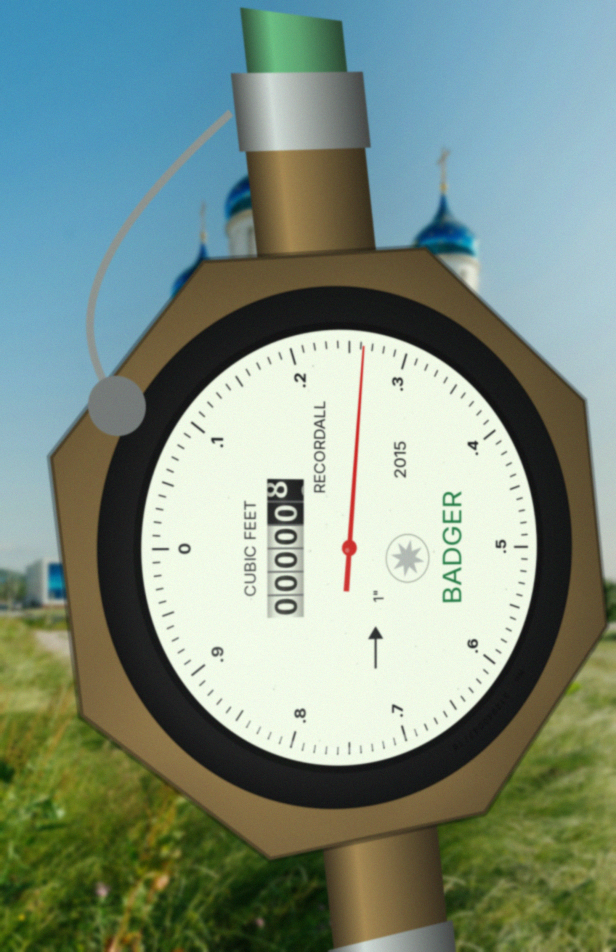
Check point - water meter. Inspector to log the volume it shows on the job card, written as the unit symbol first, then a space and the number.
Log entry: ft³ 8.26
